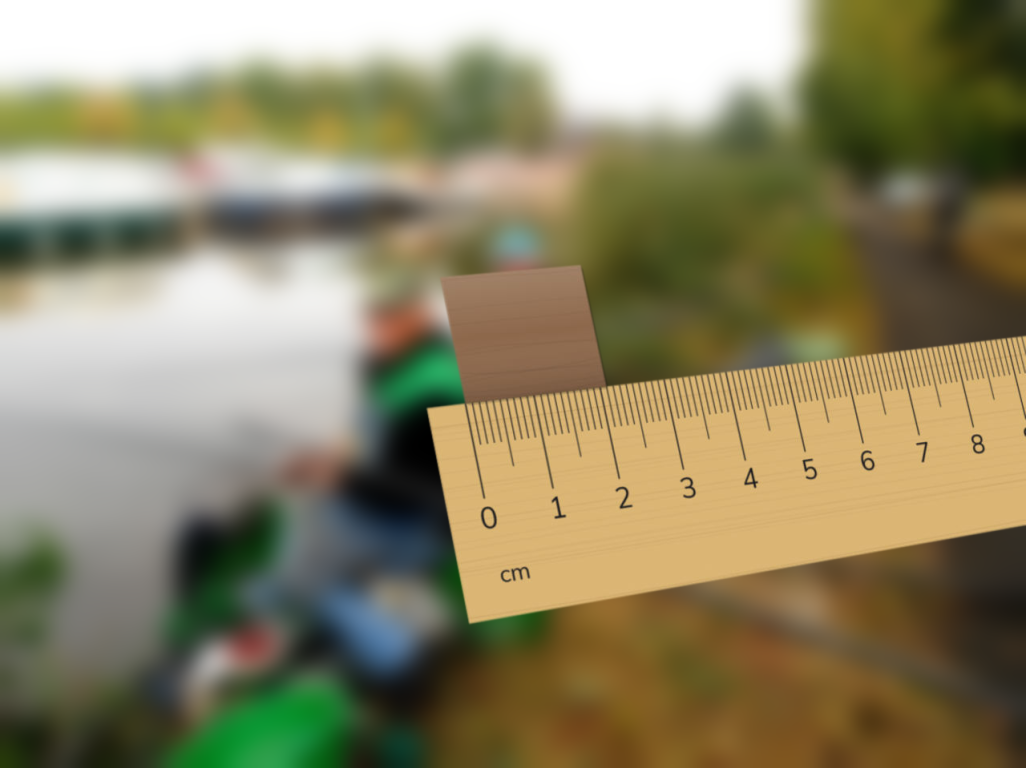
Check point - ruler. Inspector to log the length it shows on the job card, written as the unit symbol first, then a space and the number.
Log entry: cm 2.1
